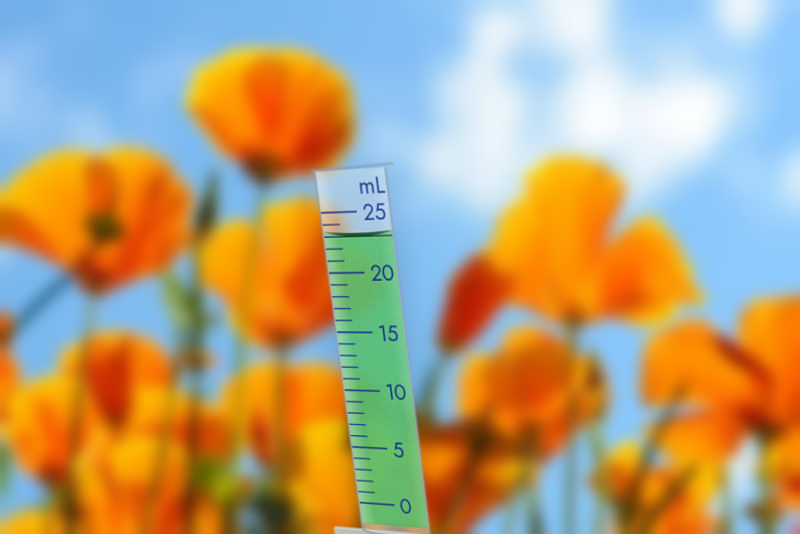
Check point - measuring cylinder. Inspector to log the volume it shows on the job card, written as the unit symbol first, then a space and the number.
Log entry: mL 23
